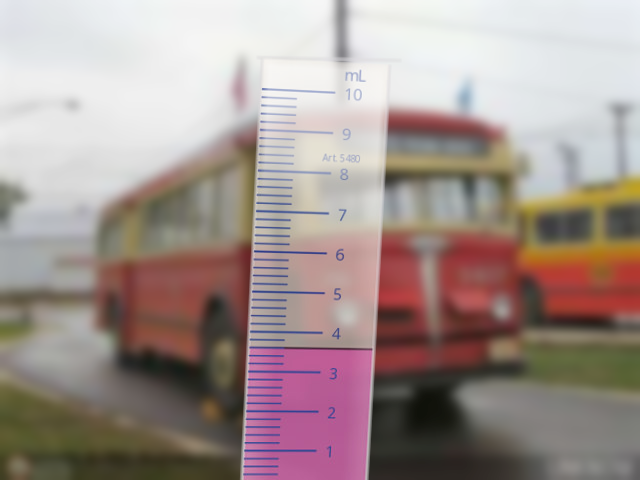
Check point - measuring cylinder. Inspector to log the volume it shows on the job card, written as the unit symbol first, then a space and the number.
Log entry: mL 3.6
